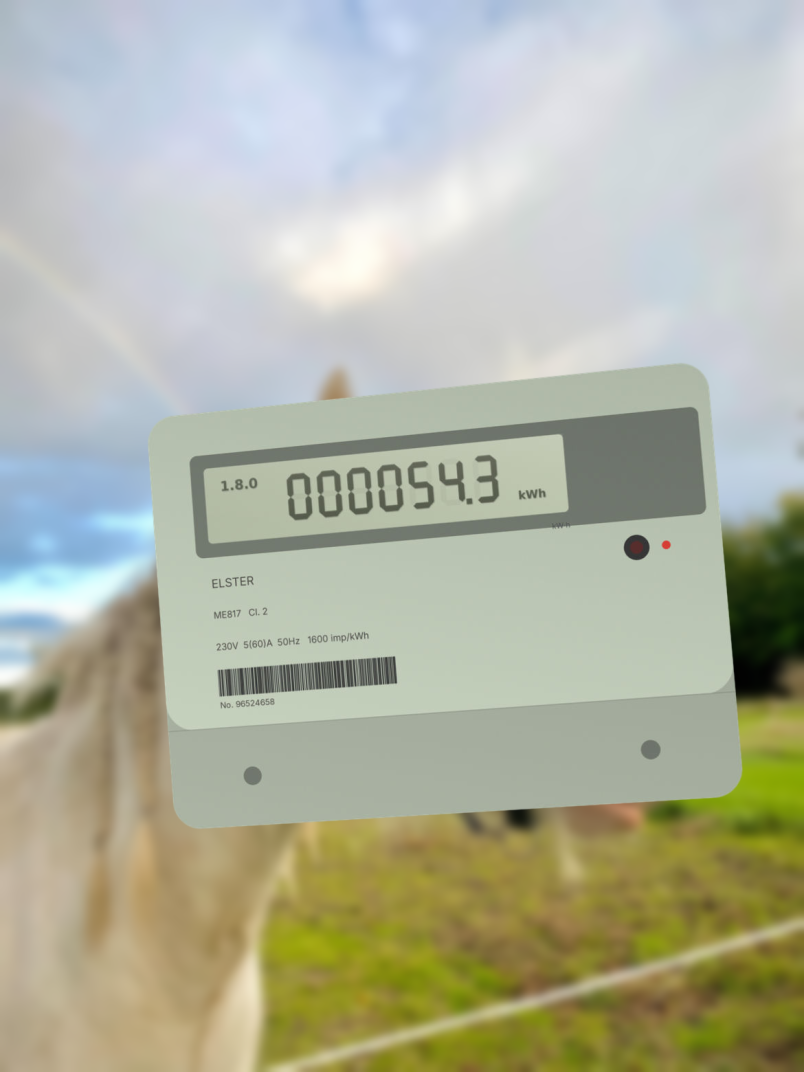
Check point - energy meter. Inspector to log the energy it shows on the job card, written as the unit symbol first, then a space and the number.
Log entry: kWh 54.3
